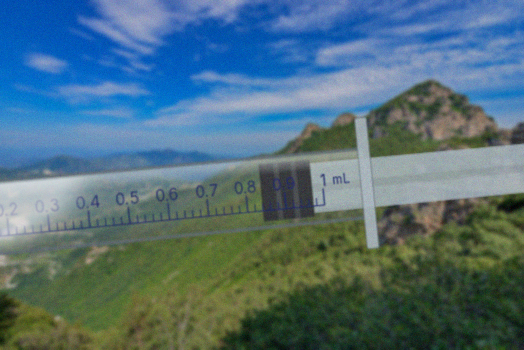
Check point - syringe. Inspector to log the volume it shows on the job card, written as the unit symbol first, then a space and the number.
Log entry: mL 0.84
